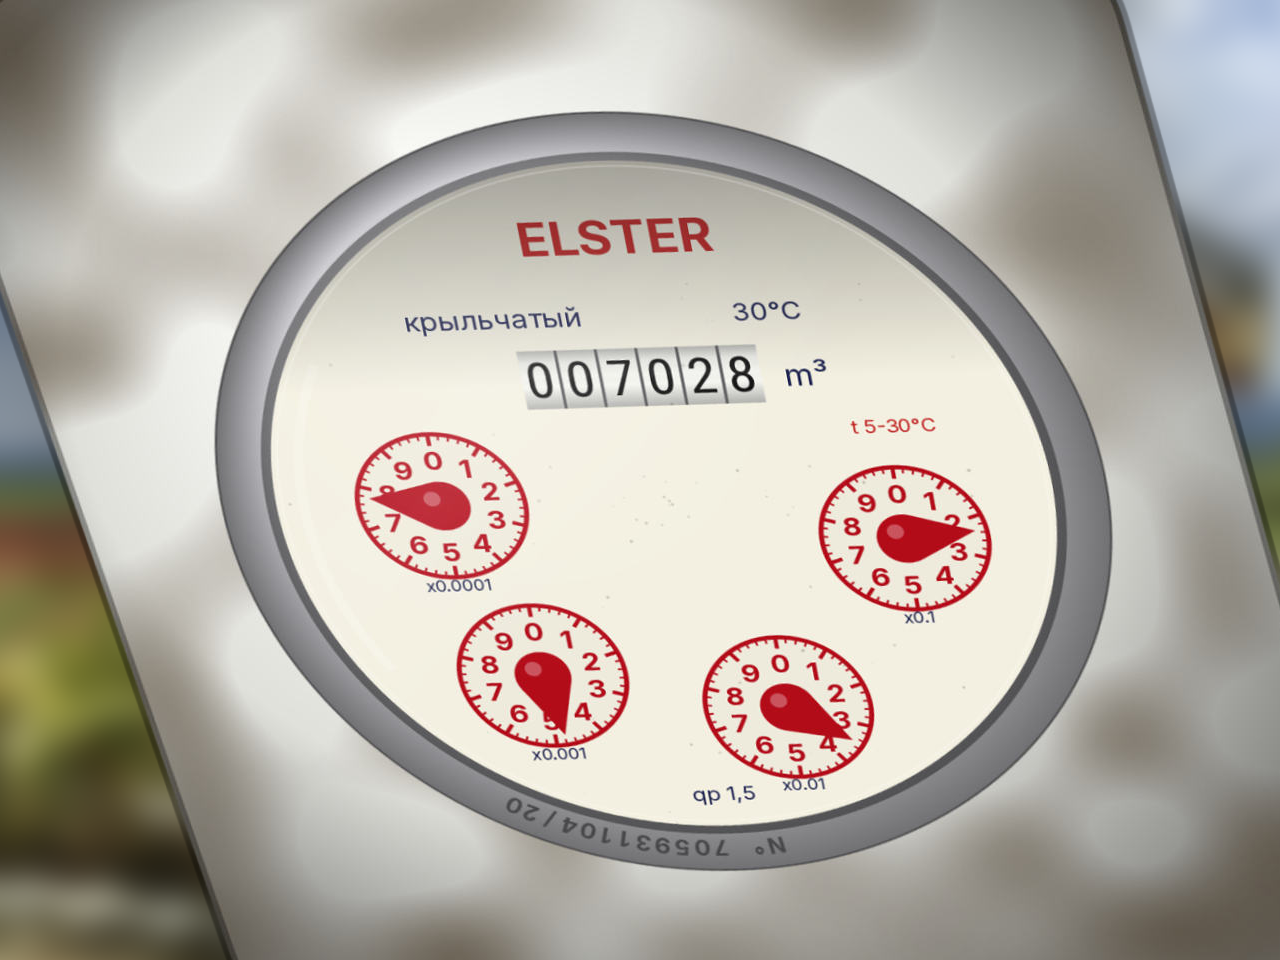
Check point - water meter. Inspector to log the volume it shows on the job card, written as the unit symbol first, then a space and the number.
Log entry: m³ 7028.2347
